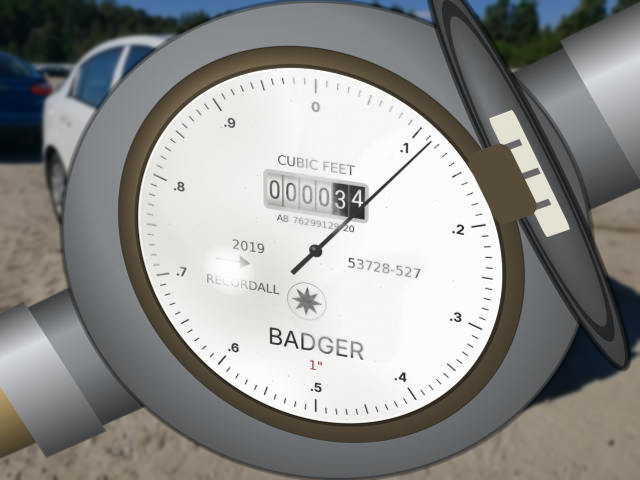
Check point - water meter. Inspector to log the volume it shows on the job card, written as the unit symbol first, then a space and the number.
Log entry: ft³ 34.11
